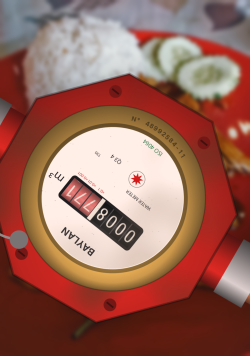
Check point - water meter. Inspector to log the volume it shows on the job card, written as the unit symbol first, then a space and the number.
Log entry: m³ 8.771
